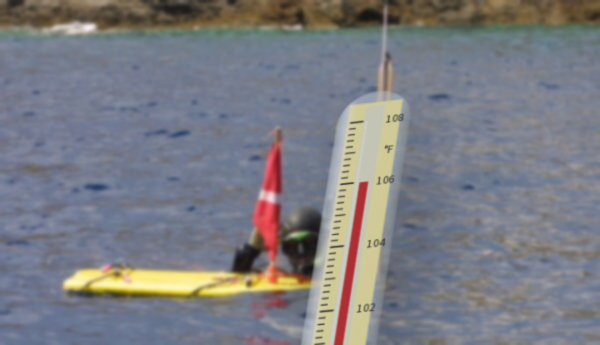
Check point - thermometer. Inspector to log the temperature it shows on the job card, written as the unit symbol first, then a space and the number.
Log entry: °F 106
